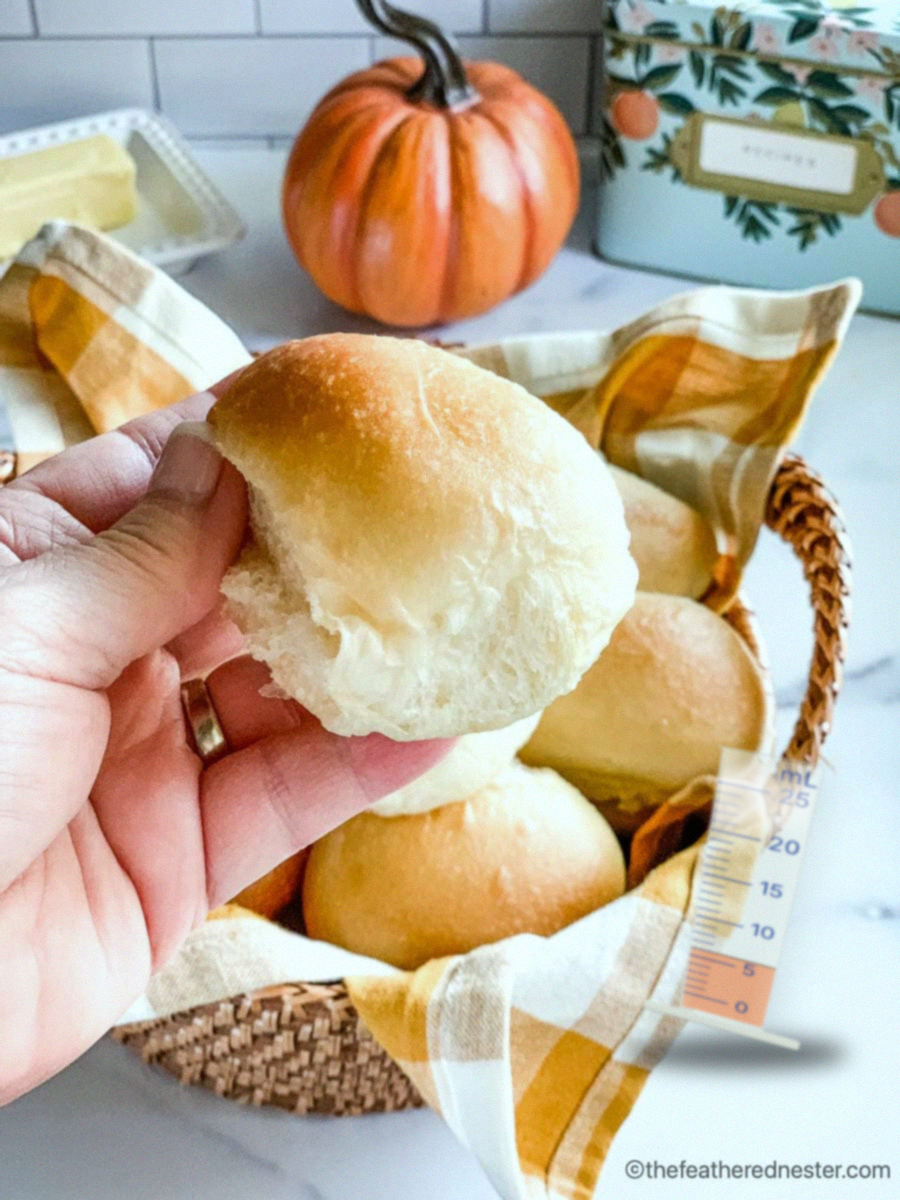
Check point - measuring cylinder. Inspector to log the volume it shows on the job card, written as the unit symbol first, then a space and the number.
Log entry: mL 6
